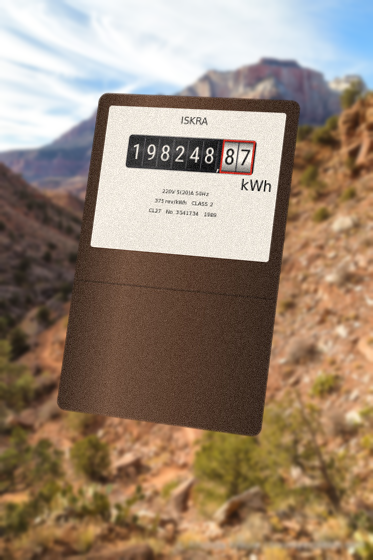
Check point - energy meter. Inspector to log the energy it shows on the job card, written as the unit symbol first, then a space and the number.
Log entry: kWh 198248.87
